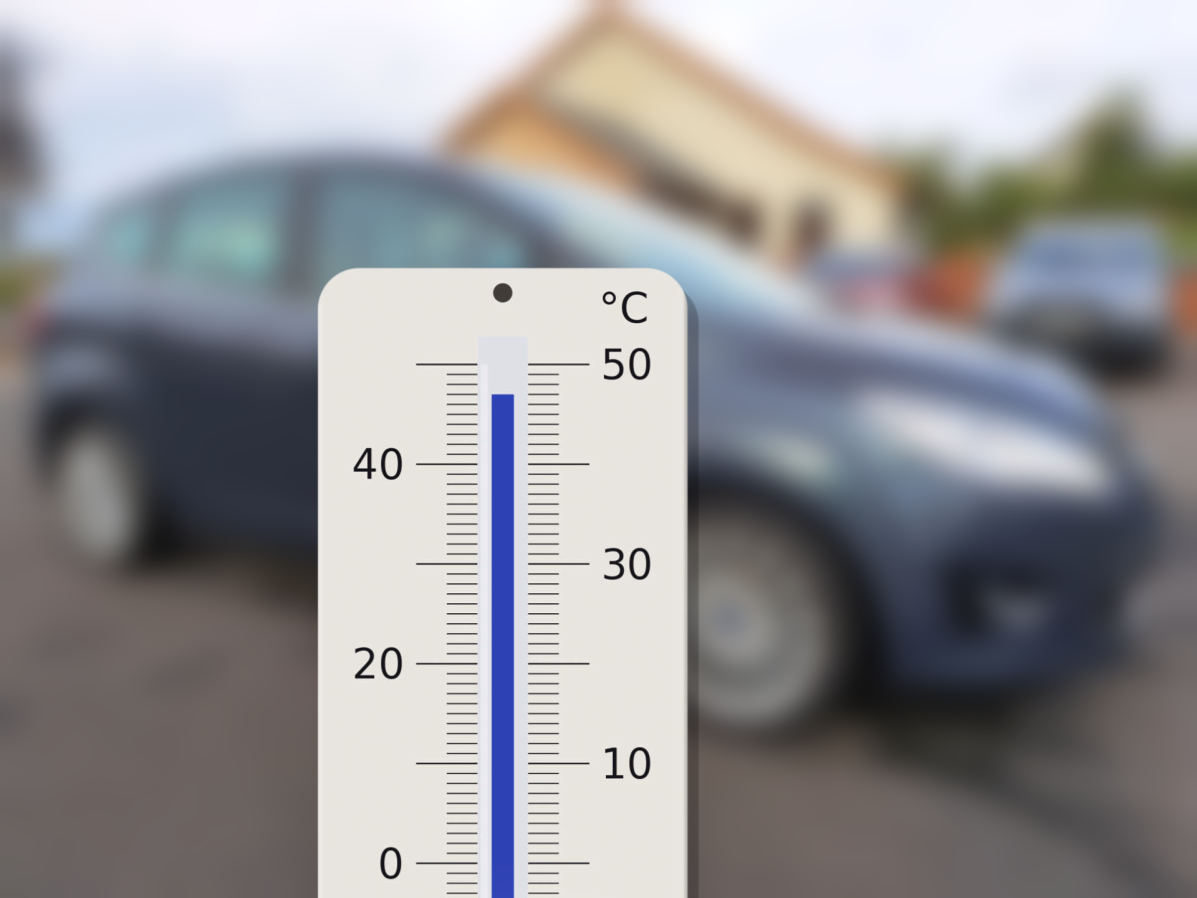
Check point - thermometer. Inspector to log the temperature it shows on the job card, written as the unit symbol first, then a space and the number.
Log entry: °C 47
